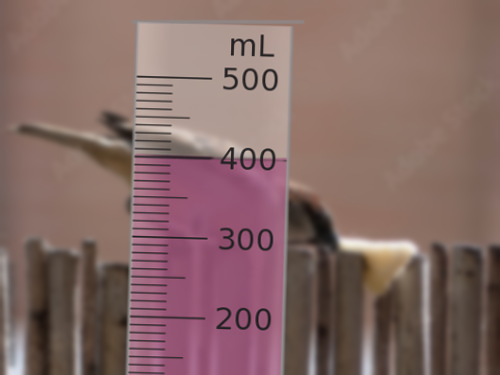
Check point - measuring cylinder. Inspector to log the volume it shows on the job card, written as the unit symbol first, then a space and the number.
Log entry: mL 400
